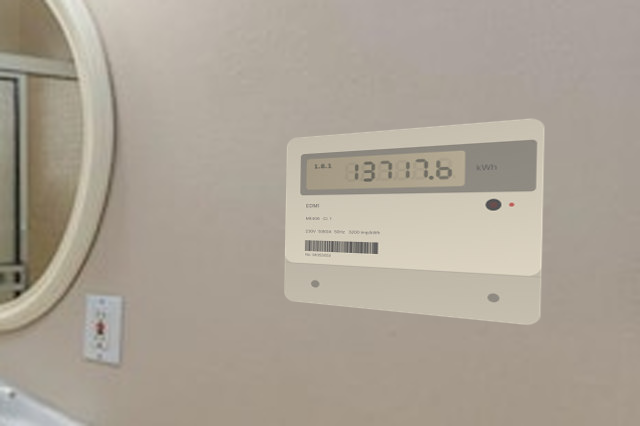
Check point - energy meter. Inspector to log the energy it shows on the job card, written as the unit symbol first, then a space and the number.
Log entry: kWh 13717.6
